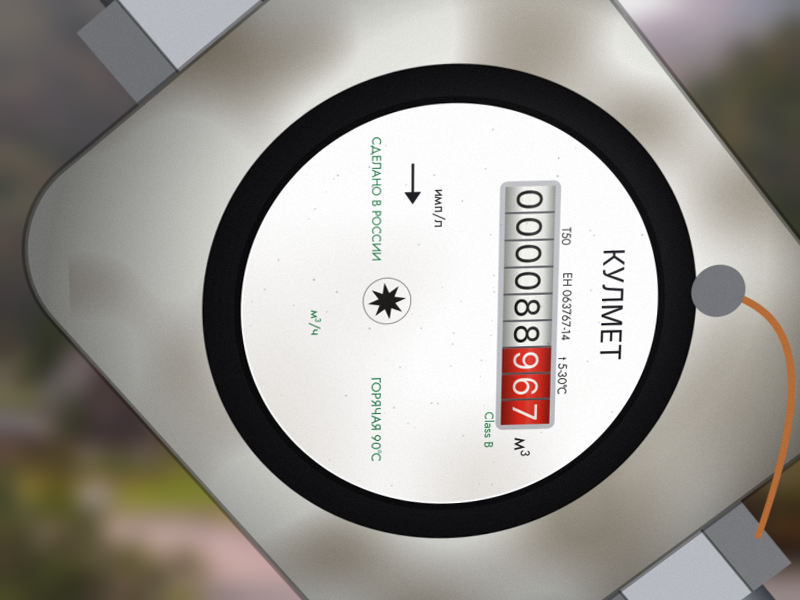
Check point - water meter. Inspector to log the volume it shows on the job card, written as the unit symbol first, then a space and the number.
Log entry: m³ 88.967
